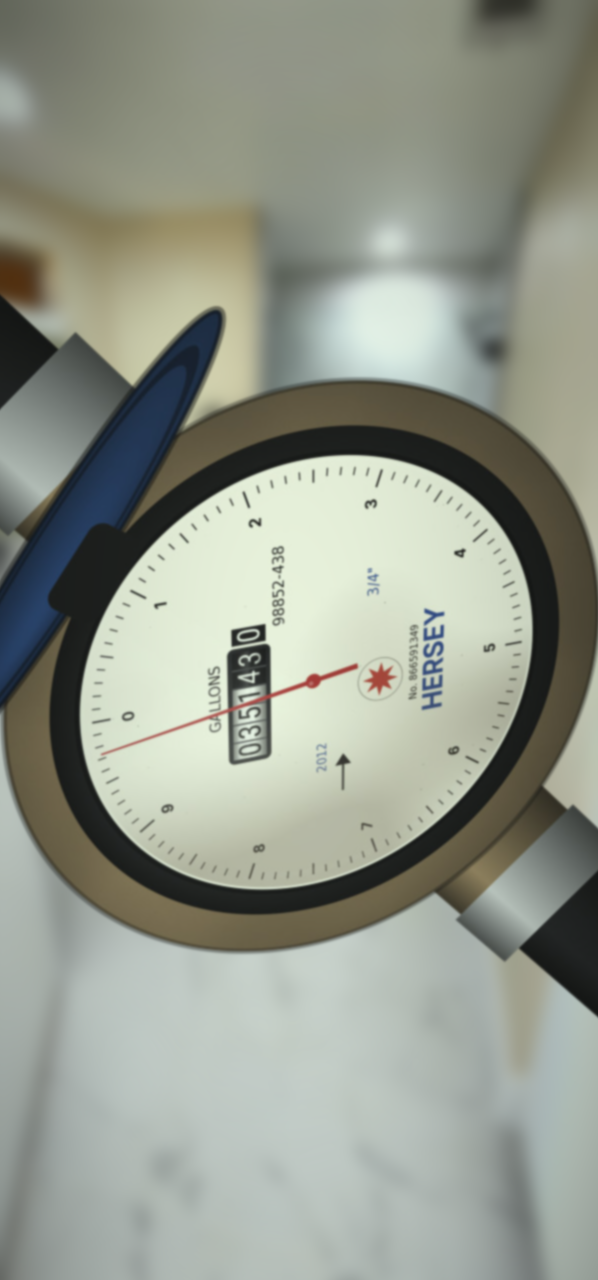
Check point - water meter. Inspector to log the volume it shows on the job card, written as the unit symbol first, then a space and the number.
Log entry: gal 351429.7
